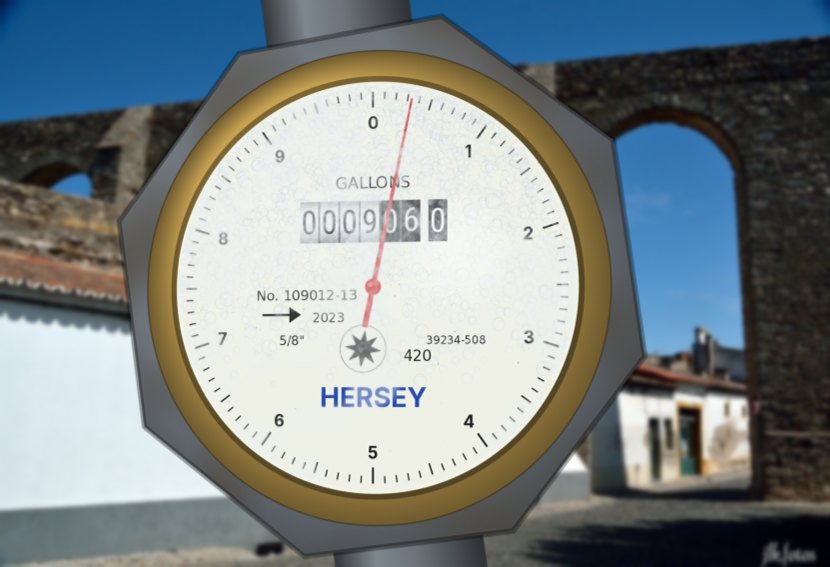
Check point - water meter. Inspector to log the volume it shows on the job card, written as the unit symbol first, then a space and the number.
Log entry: gal 9060.3
